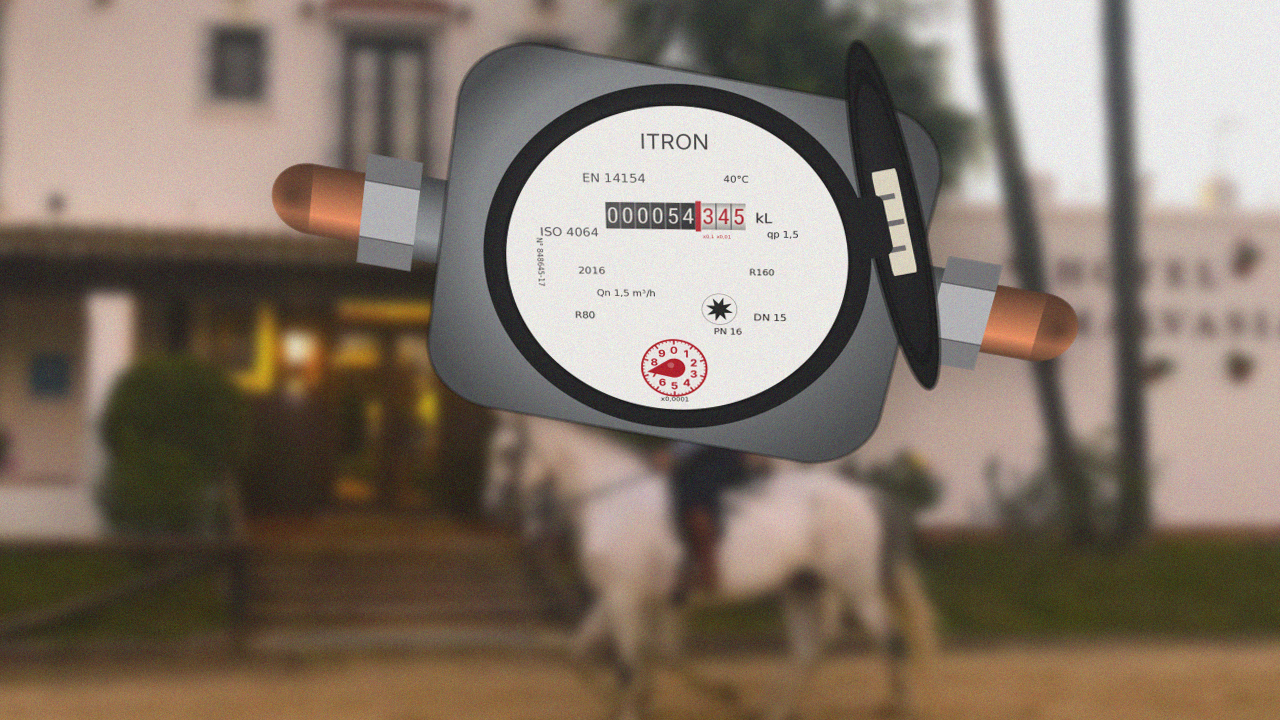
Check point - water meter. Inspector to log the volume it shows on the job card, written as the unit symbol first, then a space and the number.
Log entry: kL 54.3457
